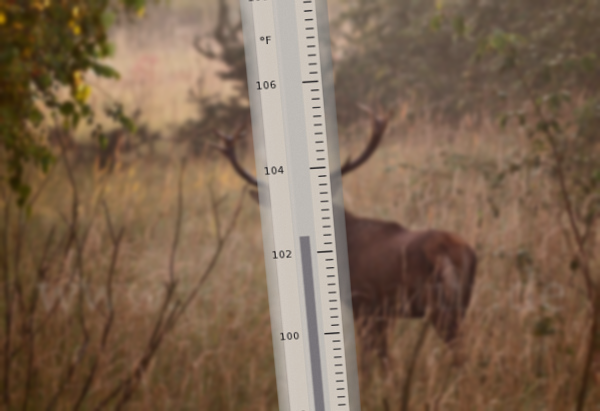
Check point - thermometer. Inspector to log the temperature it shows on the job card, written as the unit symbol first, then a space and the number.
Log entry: °F 102.4
